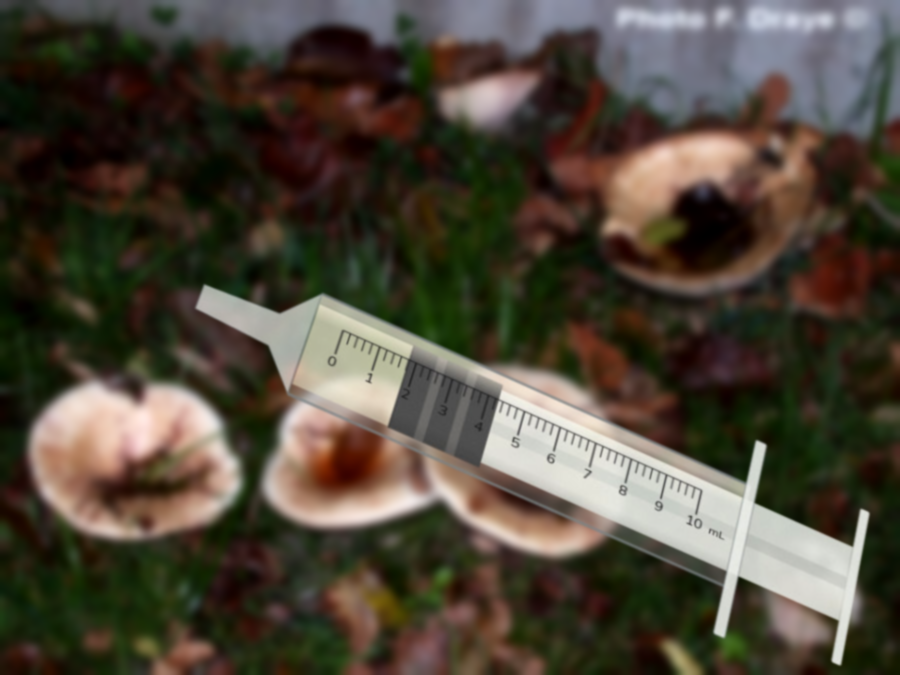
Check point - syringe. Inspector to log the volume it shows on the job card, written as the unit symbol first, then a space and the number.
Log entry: mL 1.8
